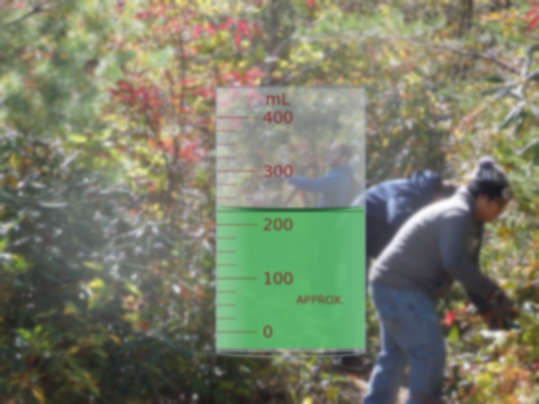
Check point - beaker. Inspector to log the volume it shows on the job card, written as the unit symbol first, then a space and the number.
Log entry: mL 225
